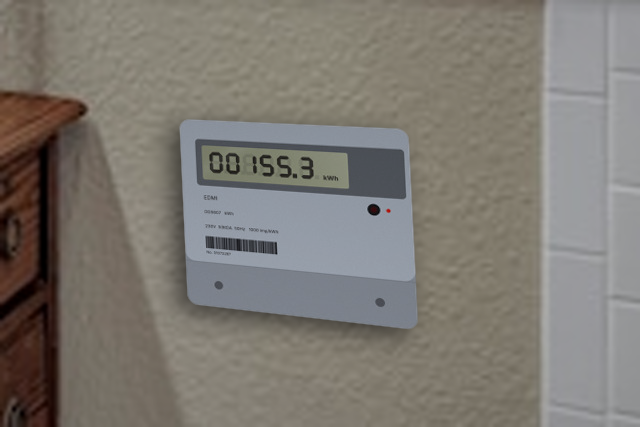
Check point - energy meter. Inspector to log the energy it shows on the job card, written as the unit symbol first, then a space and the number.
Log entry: kWh 155.3
